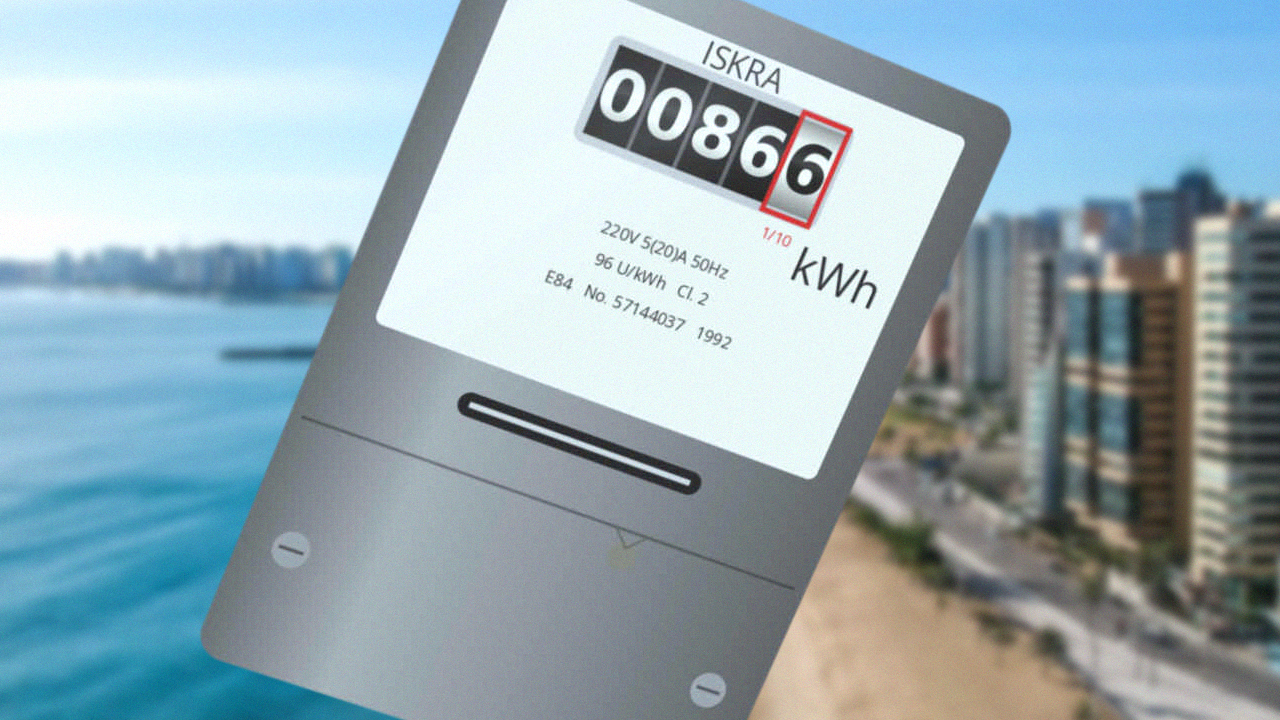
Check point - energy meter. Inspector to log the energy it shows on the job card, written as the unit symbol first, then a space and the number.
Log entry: kWh 86.6
